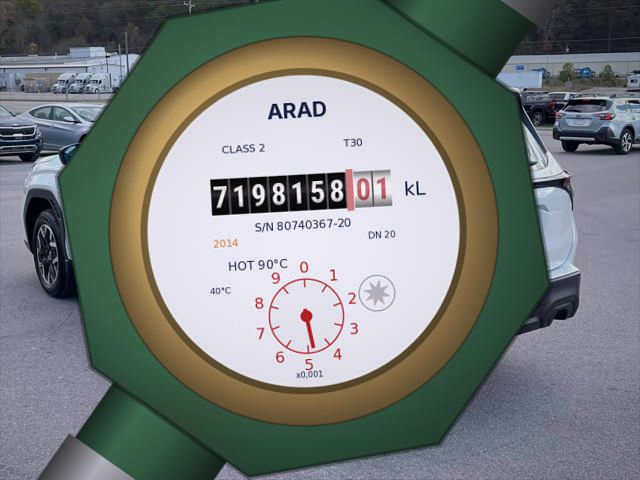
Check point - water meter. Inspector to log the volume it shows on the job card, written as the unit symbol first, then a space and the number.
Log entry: kL 7198158.014
